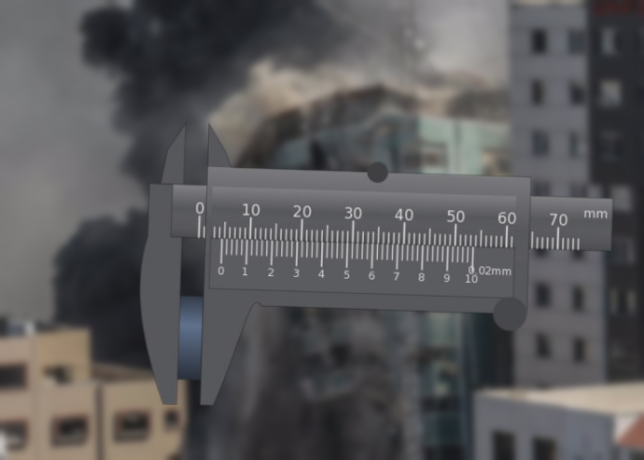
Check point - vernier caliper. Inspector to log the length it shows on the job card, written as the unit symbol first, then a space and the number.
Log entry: mm 4.5
